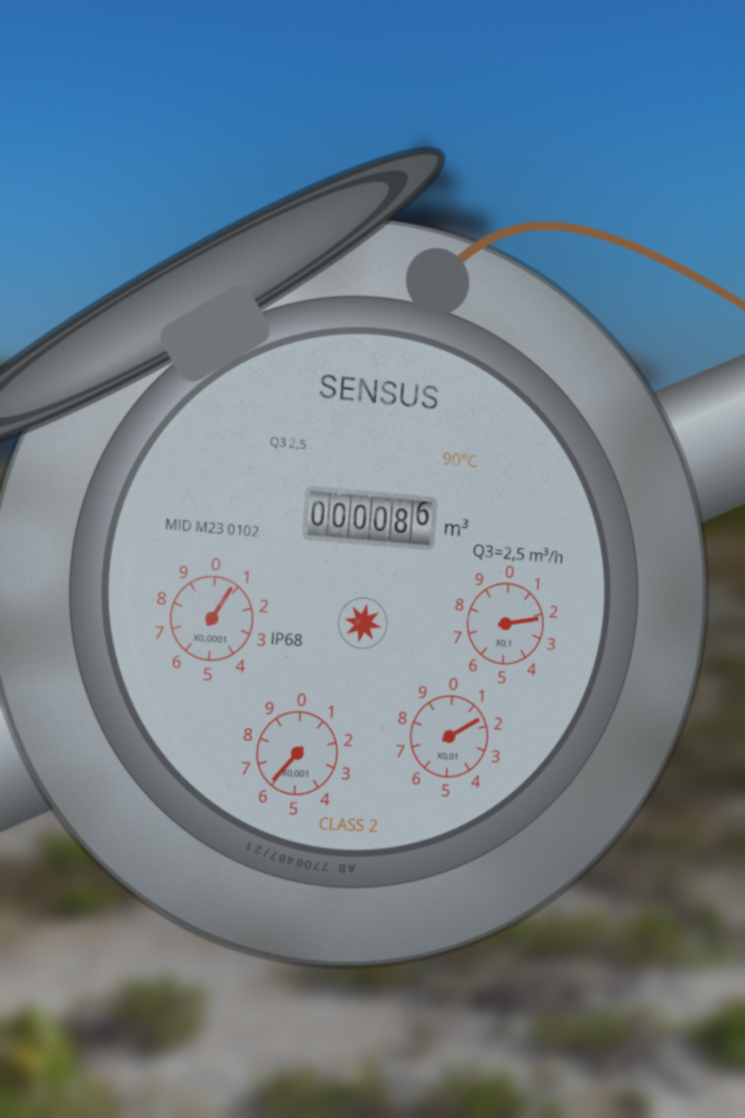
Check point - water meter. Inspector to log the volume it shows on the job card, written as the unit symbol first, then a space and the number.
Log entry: m³ 86.2160
